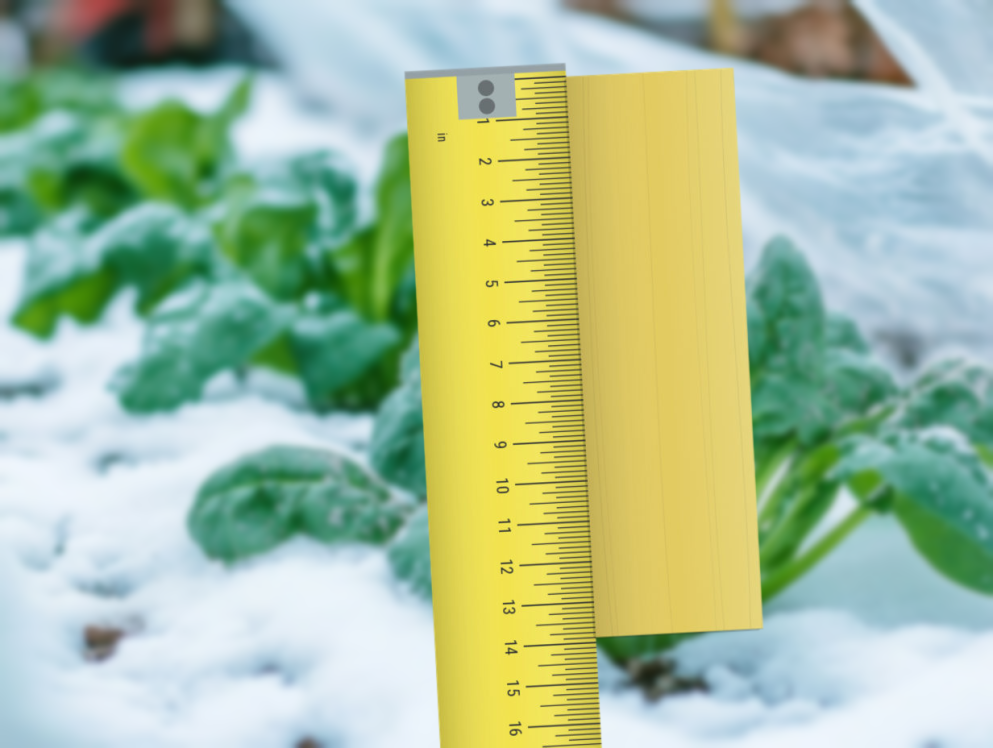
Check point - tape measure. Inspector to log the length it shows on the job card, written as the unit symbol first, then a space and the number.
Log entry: in 13.875
